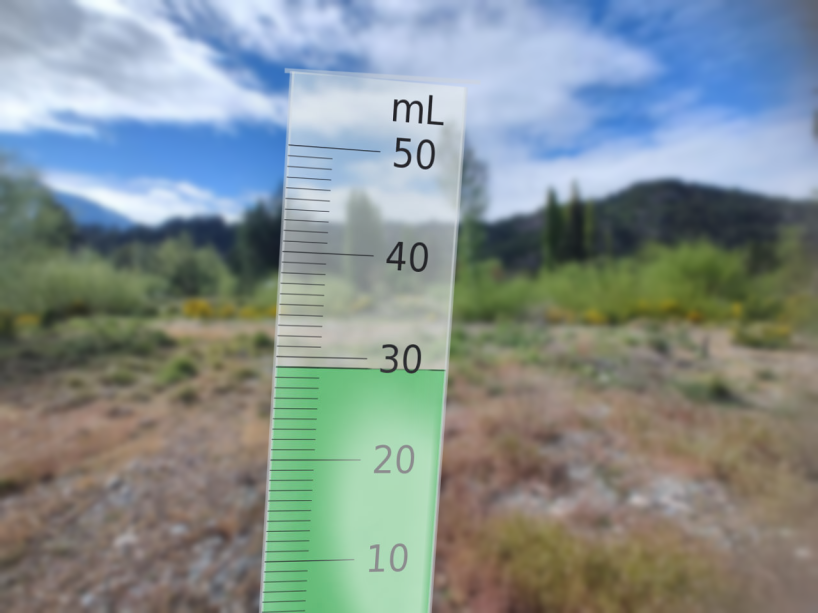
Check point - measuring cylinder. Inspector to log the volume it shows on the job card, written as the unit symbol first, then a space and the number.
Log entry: mL 29
